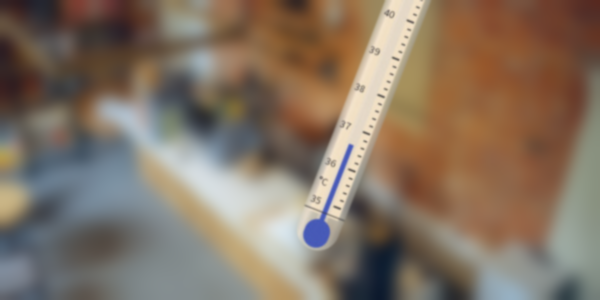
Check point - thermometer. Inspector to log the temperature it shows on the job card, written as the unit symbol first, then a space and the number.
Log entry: °C 36.6
